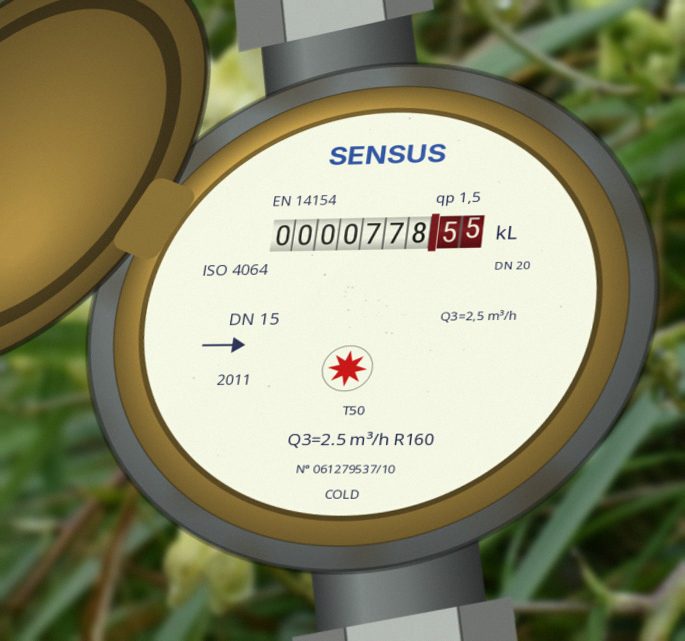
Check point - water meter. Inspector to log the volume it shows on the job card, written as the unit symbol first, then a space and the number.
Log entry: kL 778.55
